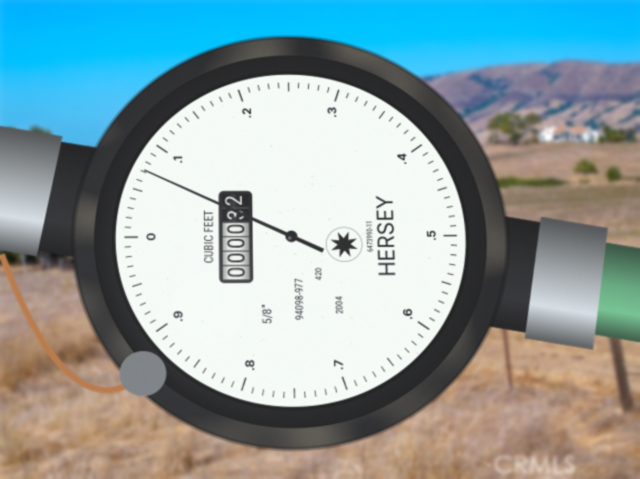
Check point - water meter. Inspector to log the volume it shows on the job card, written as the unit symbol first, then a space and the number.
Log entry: ft³ 32.07
